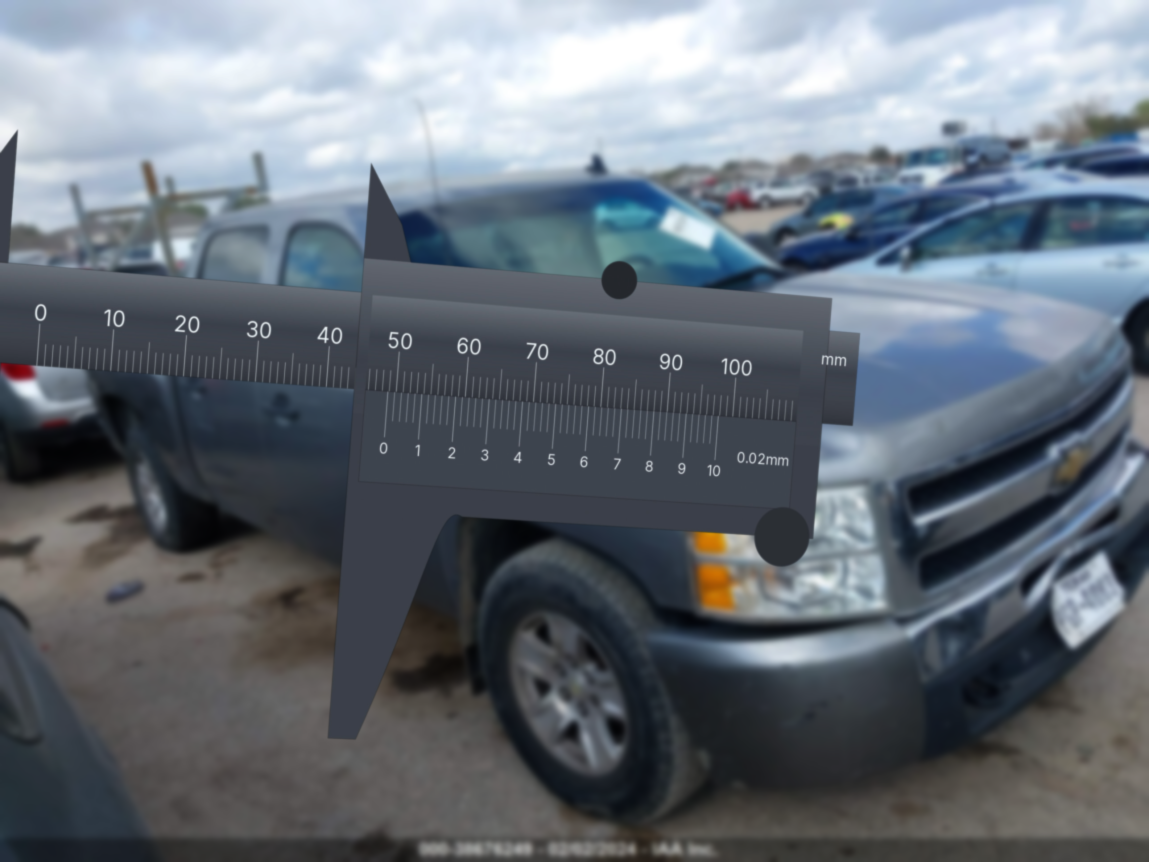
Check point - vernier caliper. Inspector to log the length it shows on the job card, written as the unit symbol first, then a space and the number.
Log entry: mm 48.8
